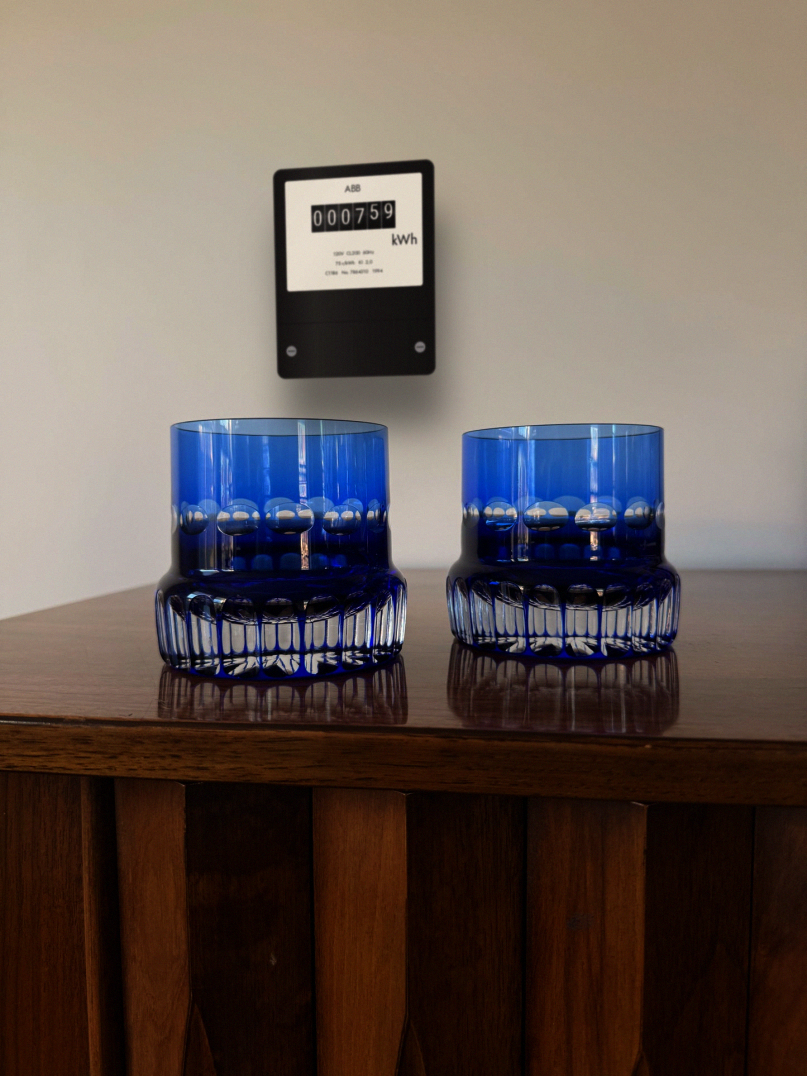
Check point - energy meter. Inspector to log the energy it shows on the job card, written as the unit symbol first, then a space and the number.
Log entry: kWh 759
